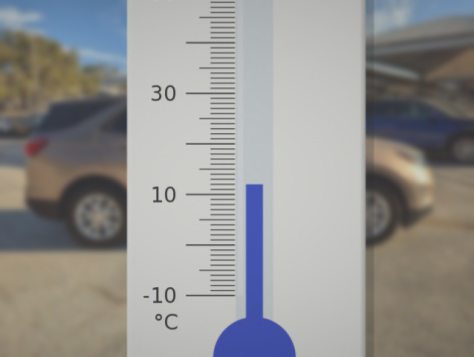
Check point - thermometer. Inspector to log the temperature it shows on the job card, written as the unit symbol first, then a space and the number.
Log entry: °C 12
